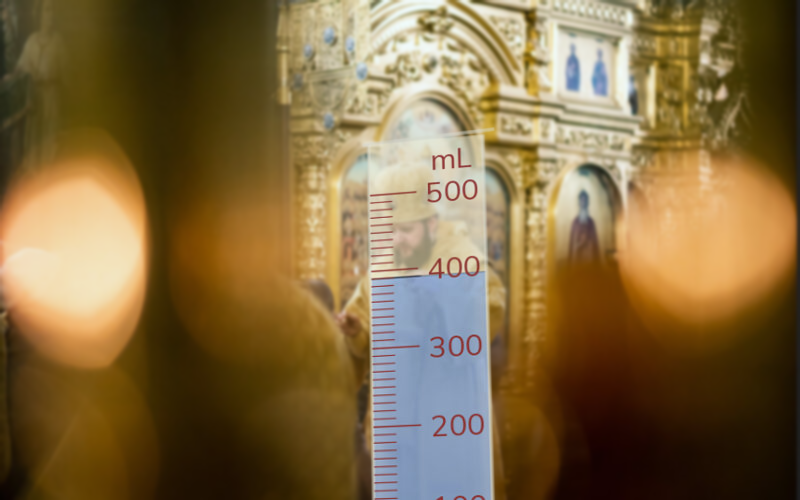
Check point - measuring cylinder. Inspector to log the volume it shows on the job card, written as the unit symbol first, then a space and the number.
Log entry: mL 390
